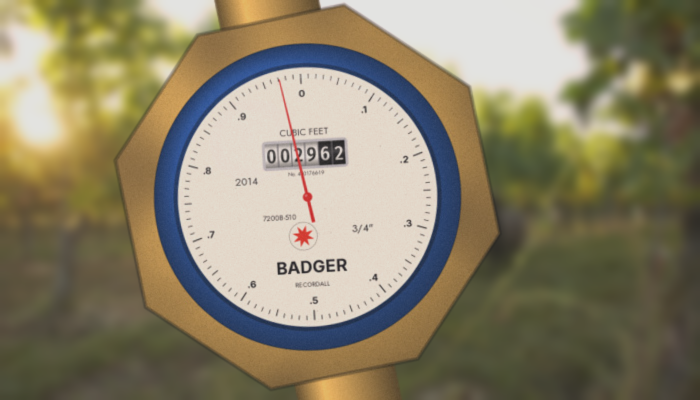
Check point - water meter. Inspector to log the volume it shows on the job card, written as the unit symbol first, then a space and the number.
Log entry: ft³ 2961.97
